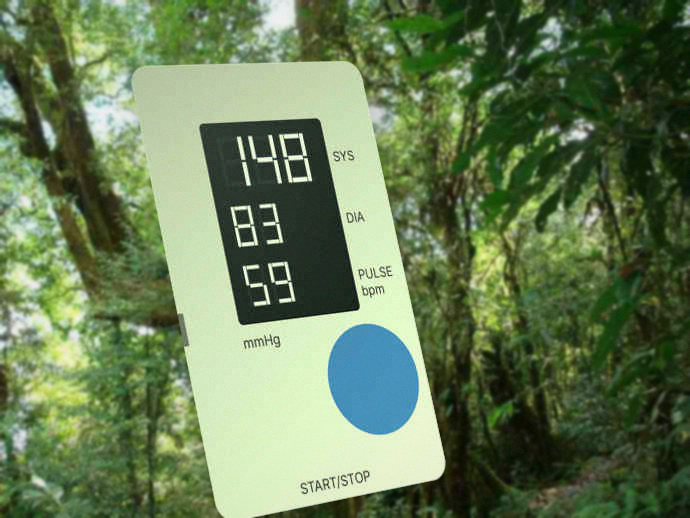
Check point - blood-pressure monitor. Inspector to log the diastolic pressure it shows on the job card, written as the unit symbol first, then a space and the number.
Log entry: mmHg 83
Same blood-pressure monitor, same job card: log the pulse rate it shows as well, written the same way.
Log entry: bpm 59
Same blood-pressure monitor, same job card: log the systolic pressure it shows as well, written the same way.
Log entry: mmHg 148
